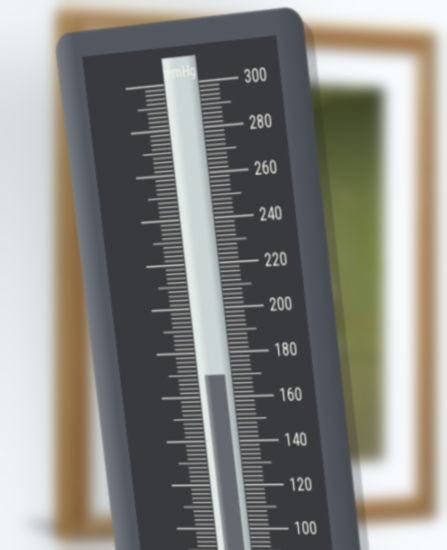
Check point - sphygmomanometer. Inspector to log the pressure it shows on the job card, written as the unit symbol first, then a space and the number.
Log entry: mmHg 170
